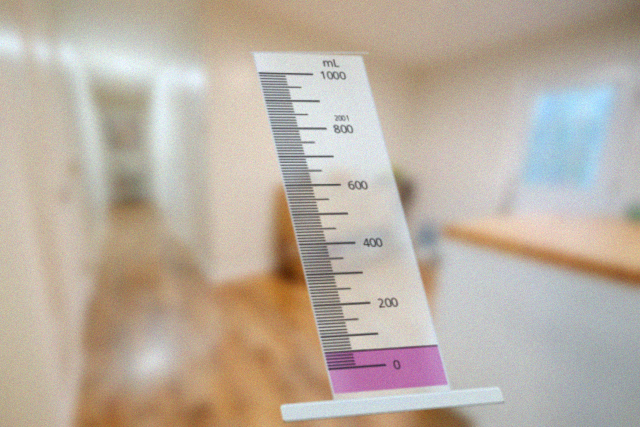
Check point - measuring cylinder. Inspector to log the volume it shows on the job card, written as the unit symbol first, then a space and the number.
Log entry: mL 50
